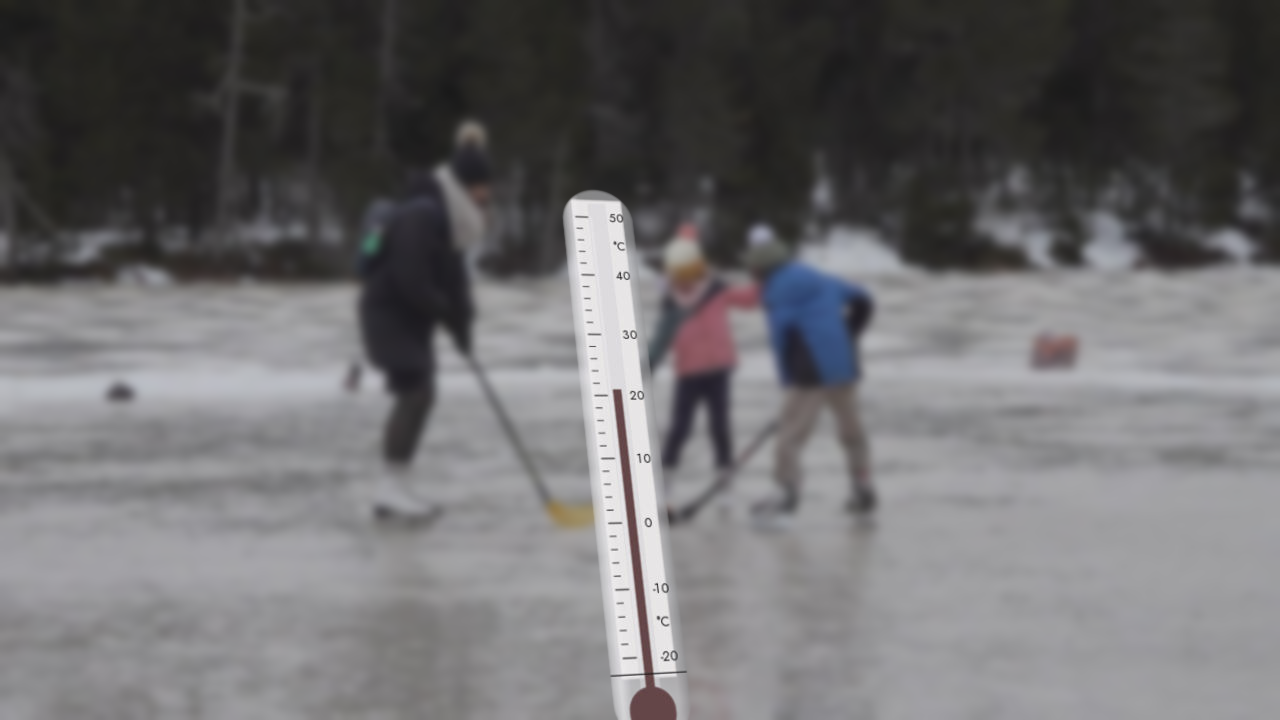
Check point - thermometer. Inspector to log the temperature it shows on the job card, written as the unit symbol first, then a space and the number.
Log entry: °C 21
